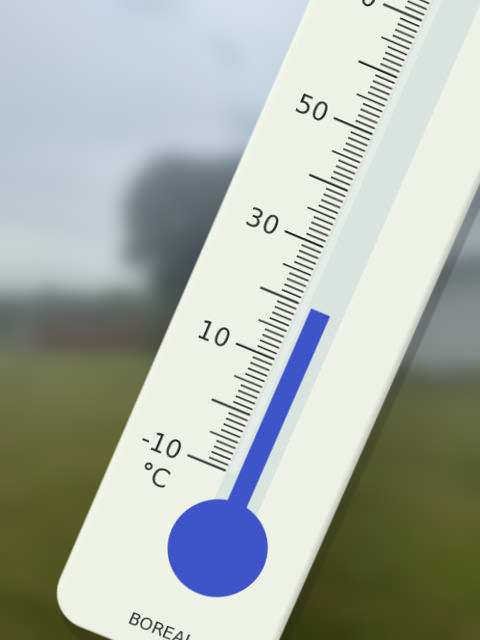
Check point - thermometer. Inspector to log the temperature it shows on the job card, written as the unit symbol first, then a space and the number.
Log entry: °C 20
